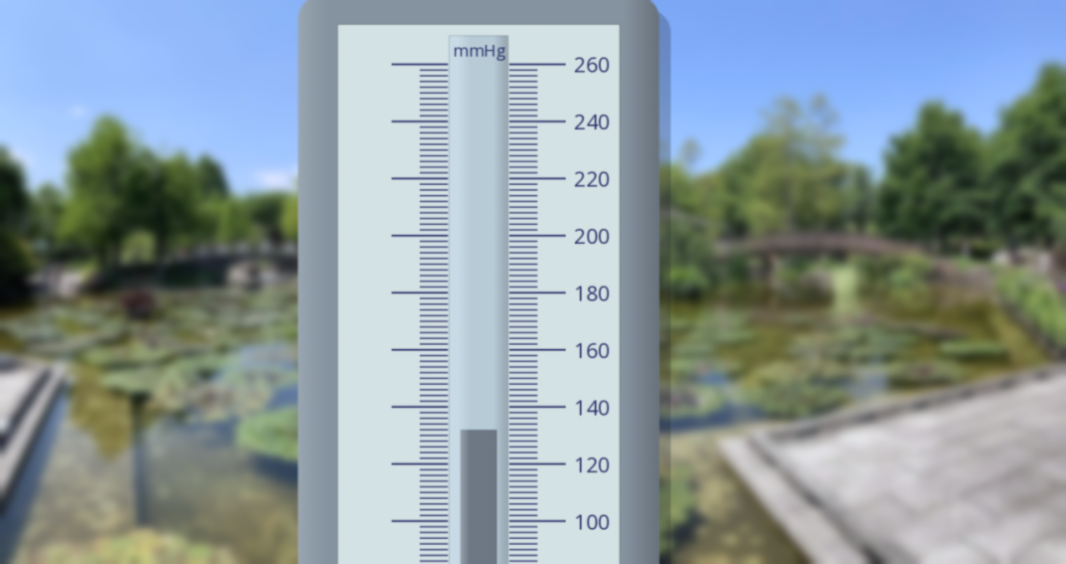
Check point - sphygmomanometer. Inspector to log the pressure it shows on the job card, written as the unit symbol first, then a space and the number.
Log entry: mmHg 132
